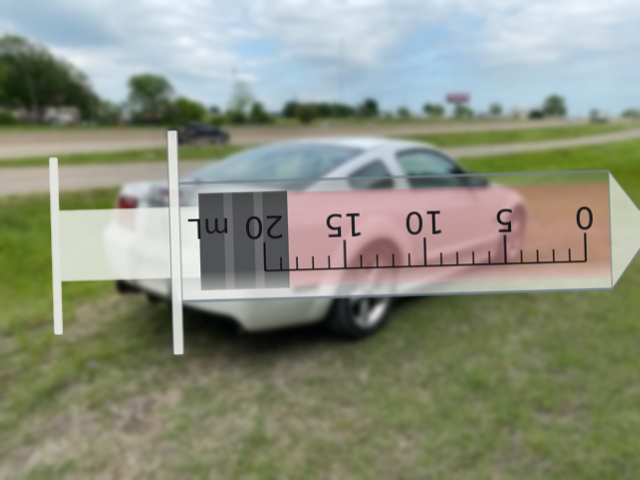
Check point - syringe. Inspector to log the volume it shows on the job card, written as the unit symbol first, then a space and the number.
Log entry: mL 18.5
